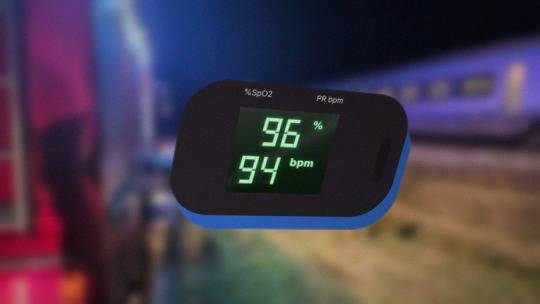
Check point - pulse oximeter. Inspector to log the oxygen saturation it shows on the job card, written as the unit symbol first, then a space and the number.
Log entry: % 96
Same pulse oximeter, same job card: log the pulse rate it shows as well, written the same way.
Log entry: bpm 94
